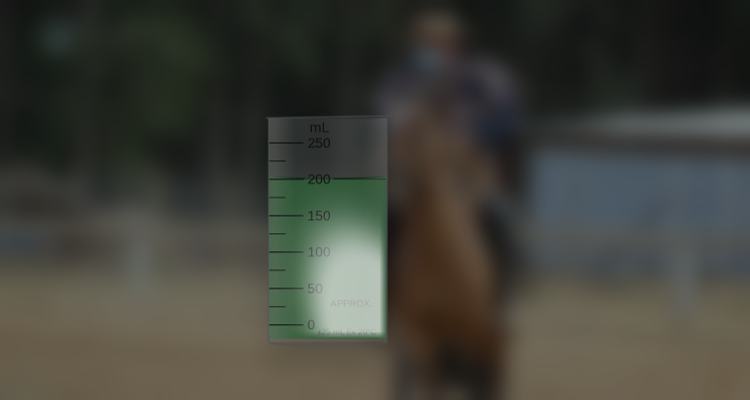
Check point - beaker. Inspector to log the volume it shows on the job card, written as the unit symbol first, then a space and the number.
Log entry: mL 200
